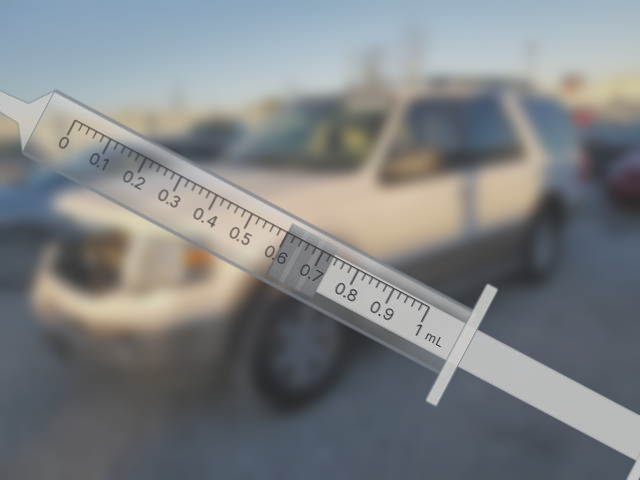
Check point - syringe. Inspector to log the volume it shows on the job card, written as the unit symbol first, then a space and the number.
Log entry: mL 0.6
